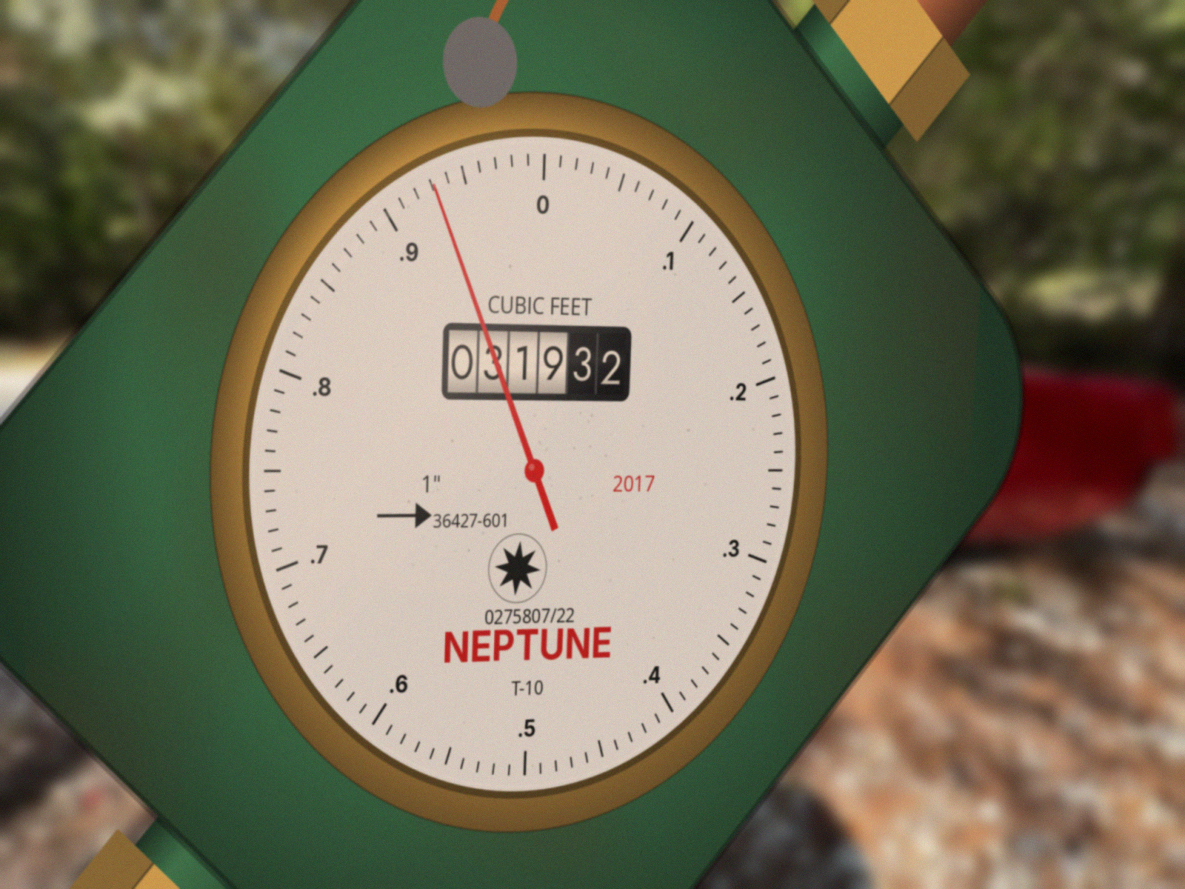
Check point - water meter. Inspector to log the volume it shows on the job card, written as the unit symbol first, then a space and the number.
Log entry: ft³ 31931.93
